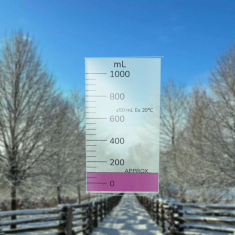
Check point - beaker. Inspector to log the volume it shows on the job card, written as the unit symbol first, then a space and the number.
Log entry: mL 100
